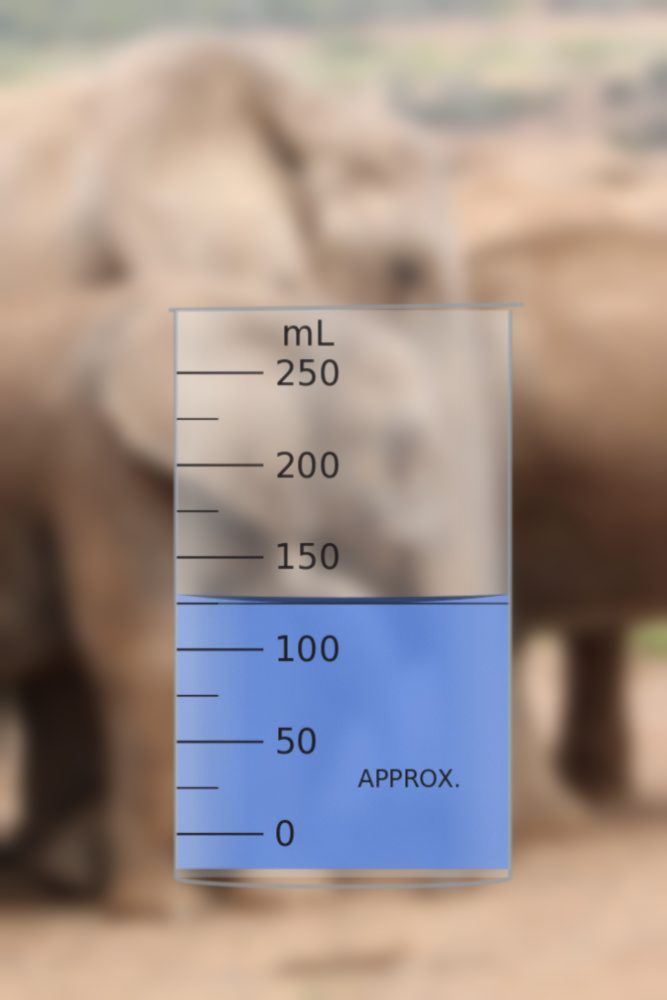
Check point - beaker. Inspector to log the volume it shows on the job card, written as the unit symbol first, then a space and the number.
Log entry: mL 125
